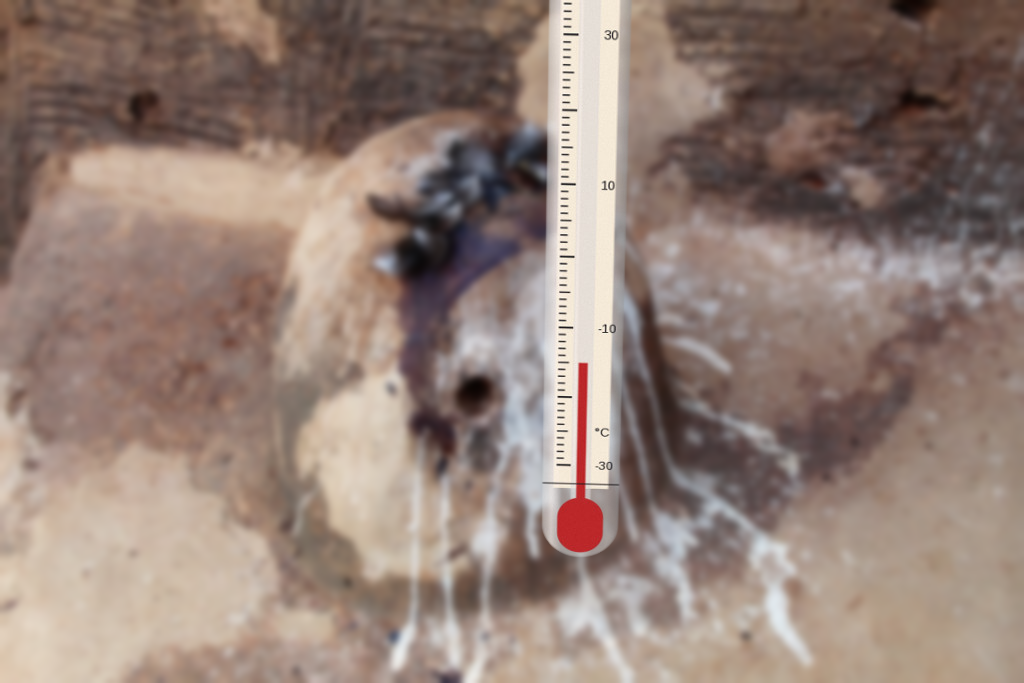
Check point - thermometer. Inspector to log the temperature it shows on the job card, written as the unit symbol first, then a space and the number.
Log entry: °C -15
